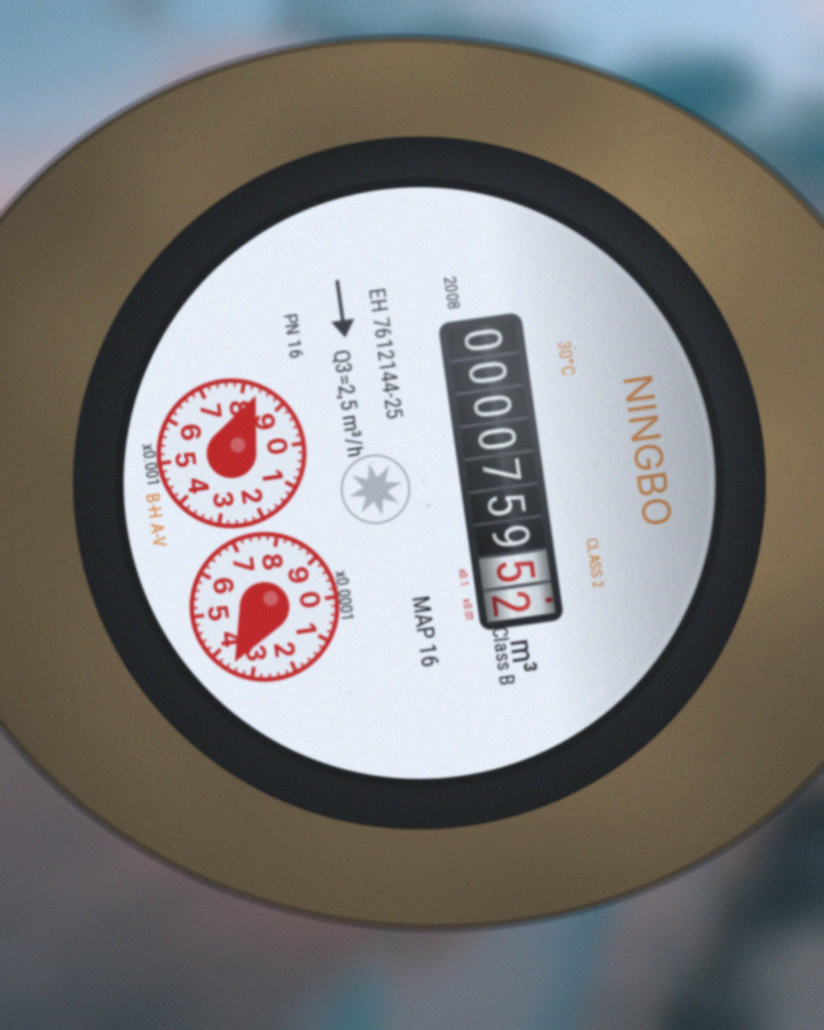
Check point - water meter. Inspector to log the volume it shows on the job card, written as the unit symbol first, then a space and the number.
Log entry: m³ 759.5183
